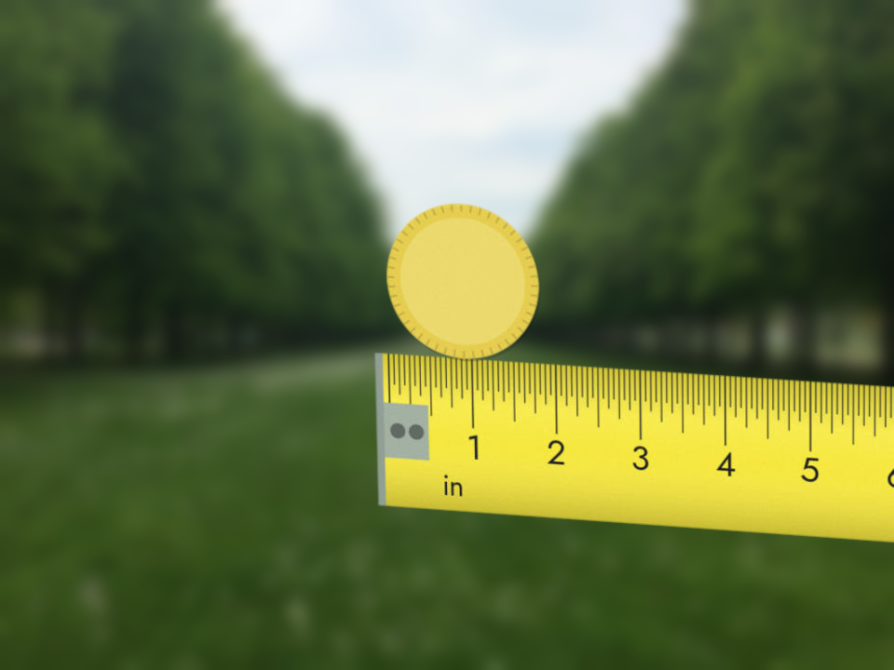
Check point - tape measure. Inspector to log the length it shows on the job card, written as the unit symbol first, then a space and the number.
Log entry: in 1.8125
